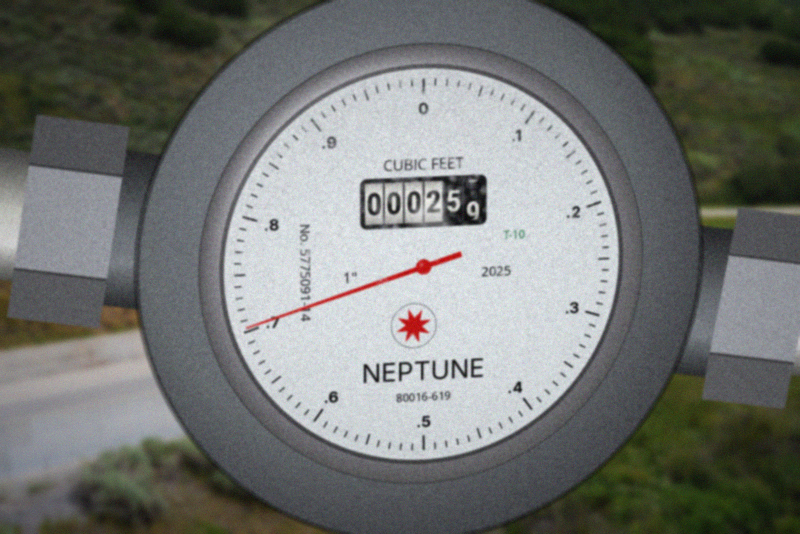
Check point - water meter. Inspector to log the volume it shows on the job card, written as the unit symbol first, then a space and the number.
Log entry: ft³ 258.70
